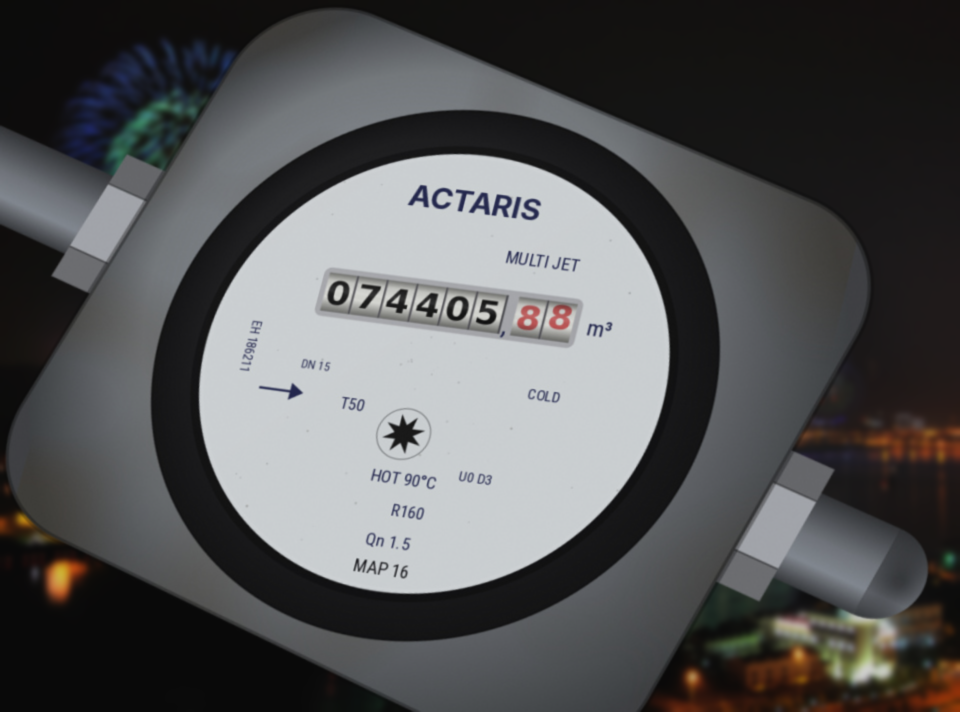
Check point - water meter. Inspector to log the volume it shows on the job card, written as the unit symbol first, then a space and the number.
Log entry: m³ 74405.88
